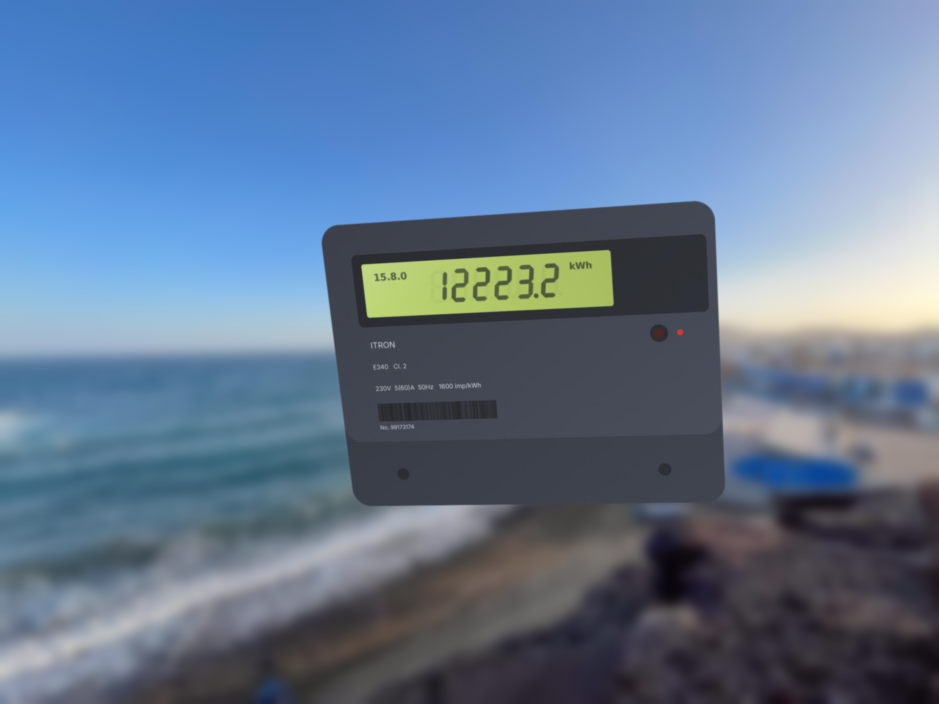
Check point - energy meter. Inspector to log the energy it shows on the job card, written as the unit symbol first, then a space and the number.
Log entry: kWh 12223.2
